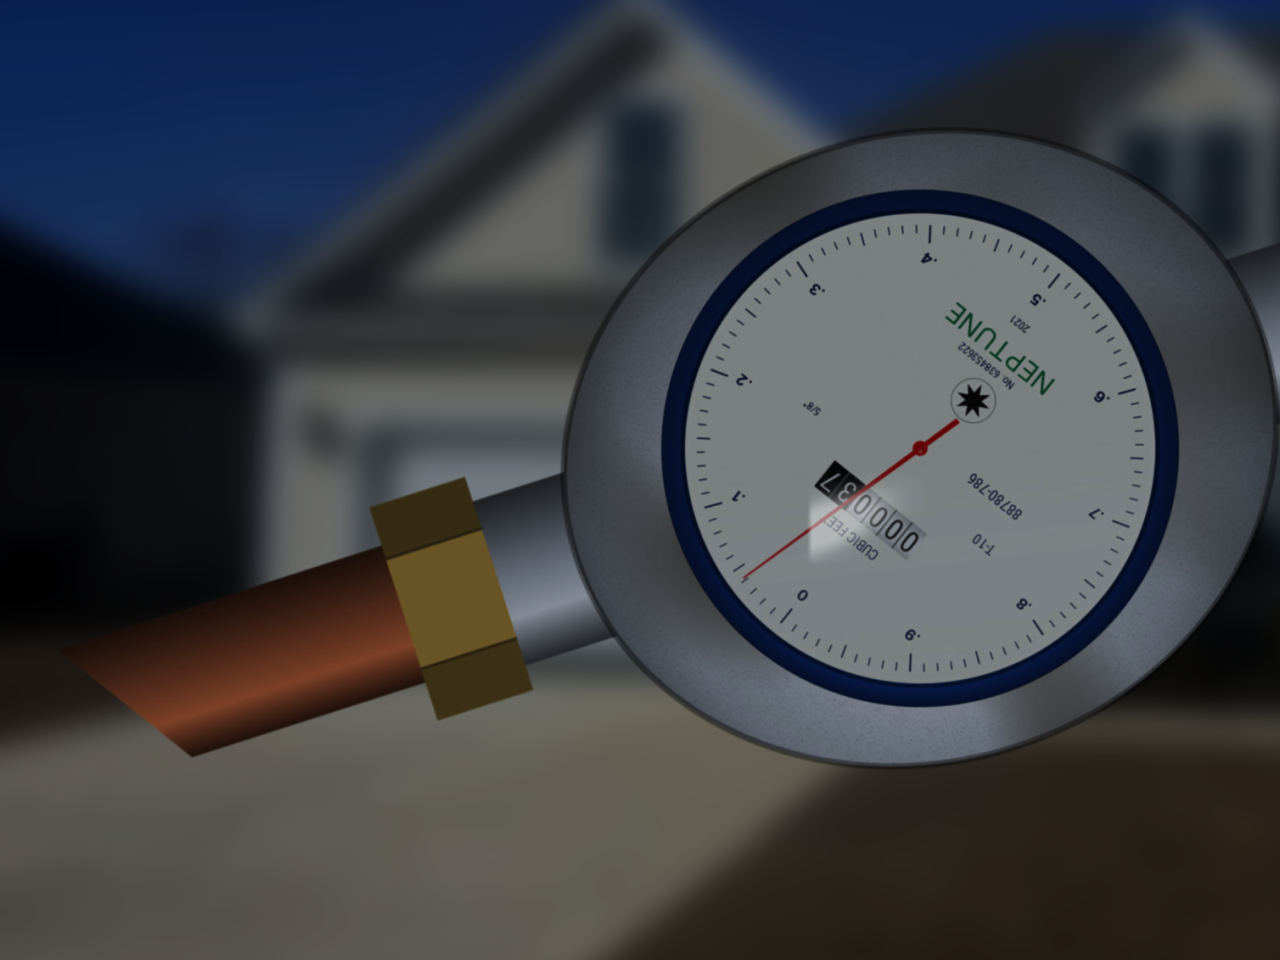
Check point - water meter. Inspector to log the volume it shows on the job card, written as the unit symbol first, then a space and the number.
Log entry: ft³ 37.04
